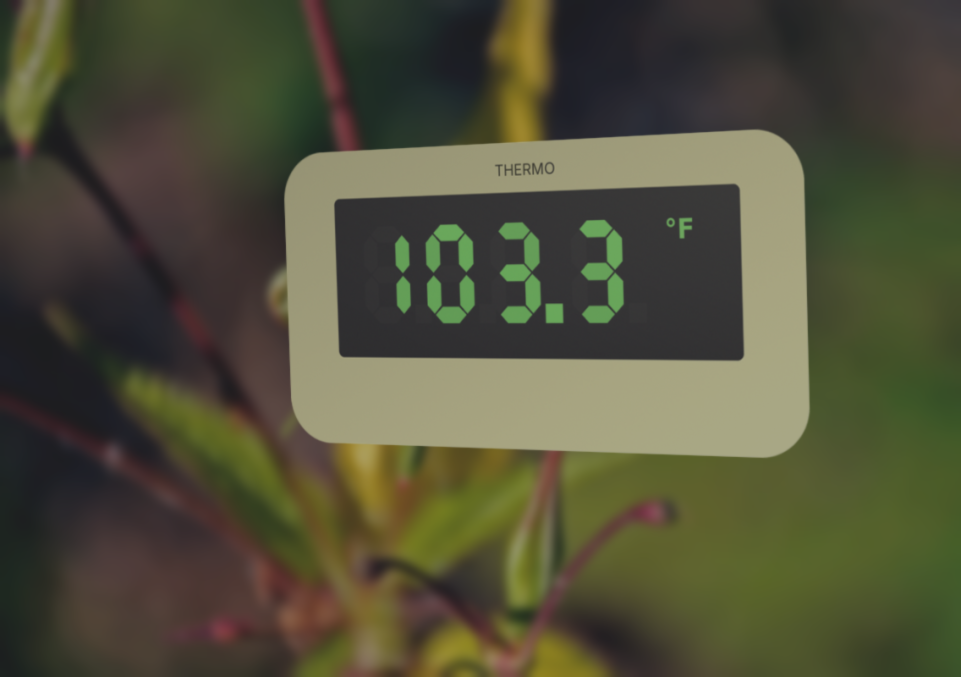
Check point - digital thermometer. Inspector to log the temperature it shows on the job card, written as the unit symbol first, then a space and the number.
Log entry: °F 103.3
